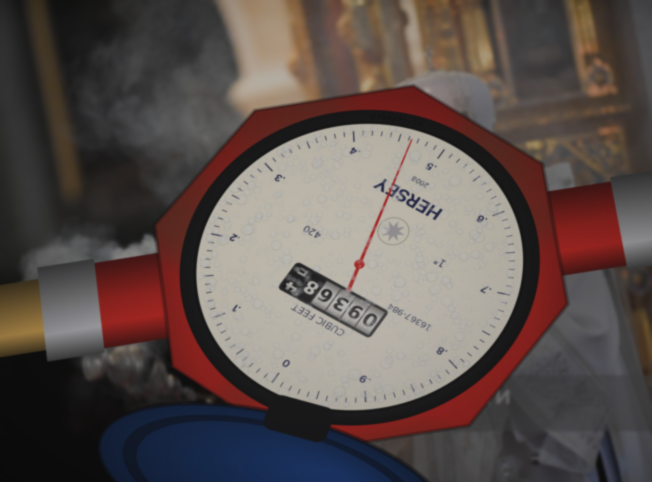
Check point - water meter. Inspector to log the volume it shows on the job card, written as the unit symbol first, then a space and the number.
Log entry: ft³ 93684.46
